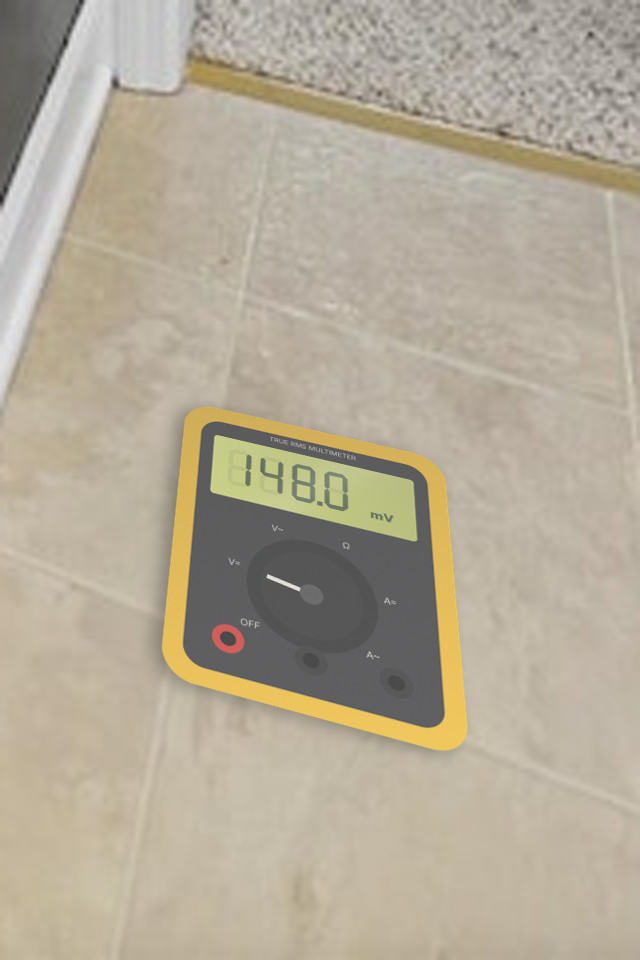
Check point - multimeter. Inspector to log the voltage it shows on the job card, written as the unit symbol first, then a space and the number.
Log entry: mV 148.0
